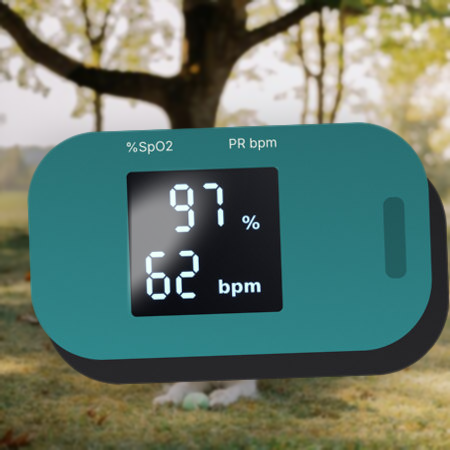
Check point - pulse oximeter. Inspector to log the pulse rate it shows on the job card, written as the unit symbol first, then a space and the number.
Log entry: bpm 62
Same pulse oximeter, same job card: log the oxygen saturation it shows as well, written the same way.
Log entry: % 97
